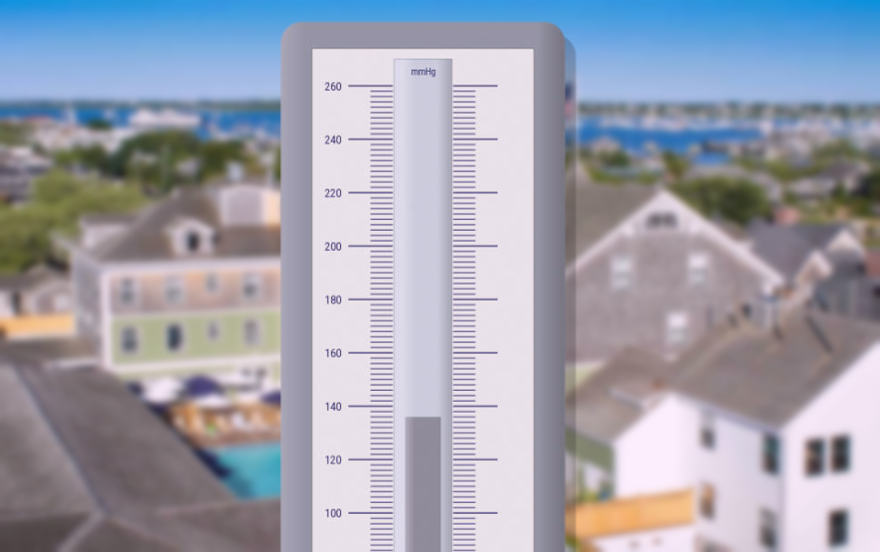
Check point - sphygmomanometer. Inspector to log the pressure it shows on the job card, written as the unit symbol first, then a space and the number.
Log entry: mmHg 136
